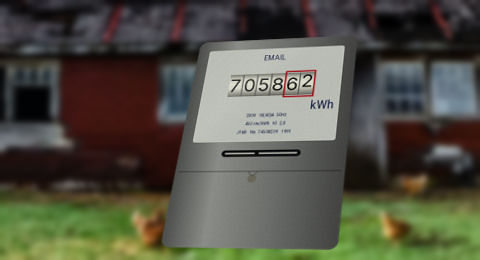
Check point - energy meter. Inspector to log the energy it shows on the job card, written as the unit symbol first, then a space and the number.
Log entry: kWh 7058.62
